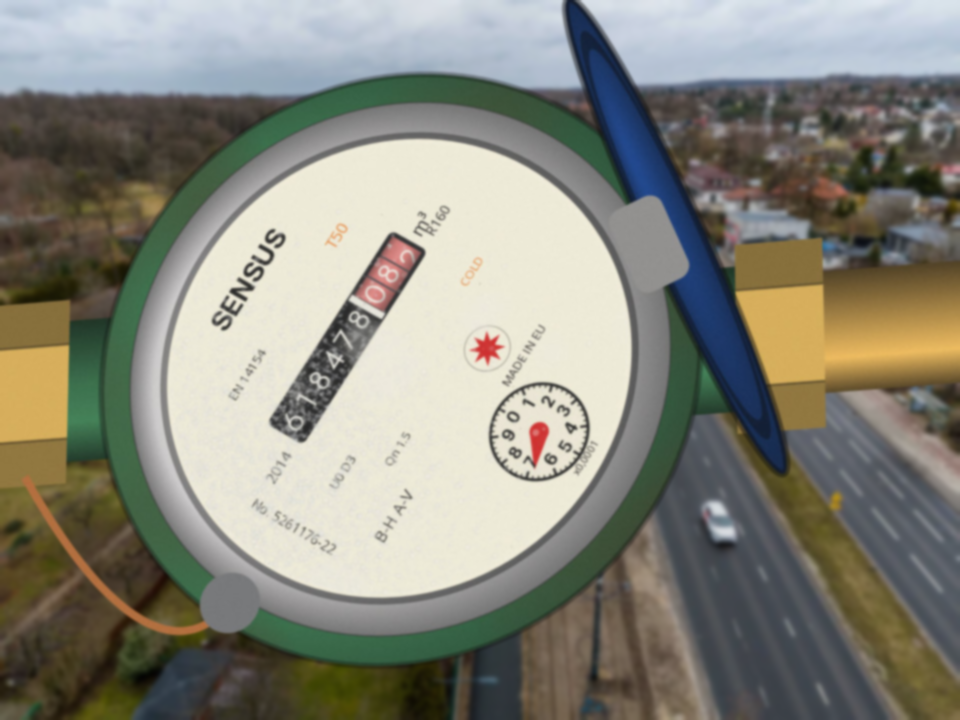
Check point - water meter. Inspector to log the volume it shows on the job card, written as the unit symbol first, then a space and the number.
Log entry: m³ 618478.0816
